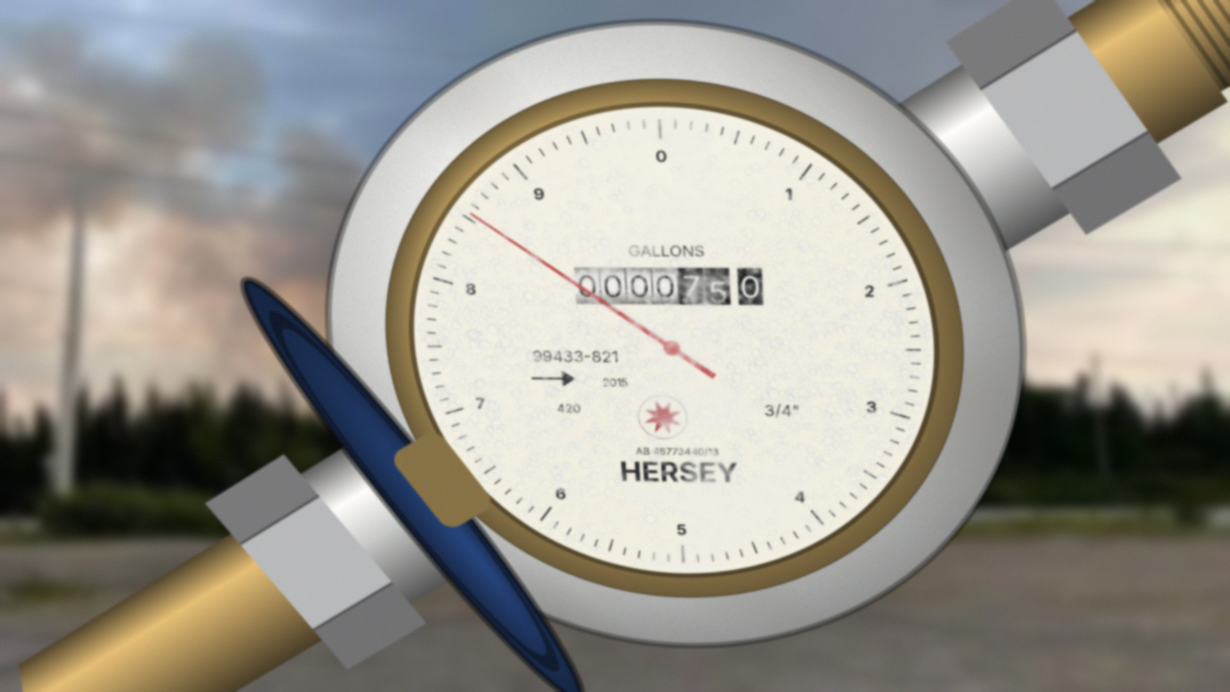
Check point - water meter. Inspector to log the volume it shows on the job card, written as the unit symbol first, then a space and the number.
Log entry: gal 748.5
